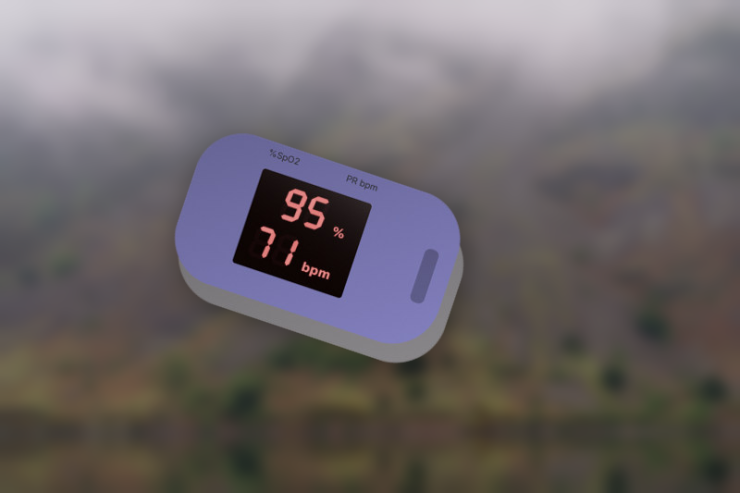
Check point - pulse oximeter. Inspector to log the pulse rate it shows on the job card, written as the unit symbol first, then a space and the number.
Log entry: bpm 71
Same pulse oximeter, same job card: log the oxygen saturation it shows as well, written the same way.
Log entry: % 95
